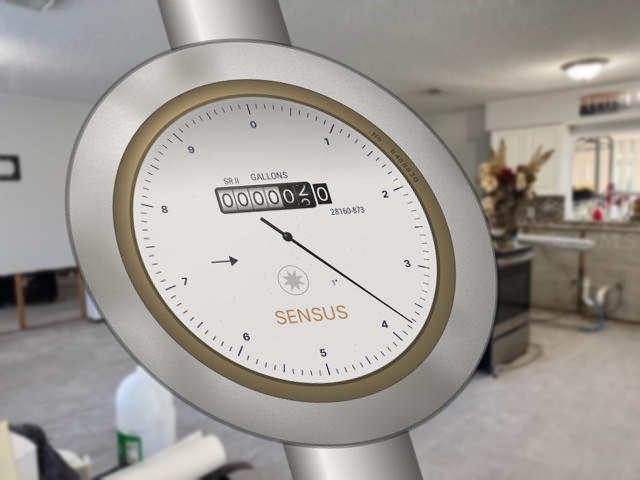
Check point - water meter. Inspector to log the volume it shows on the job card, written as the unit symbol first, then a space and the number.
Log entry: gal 23.7
